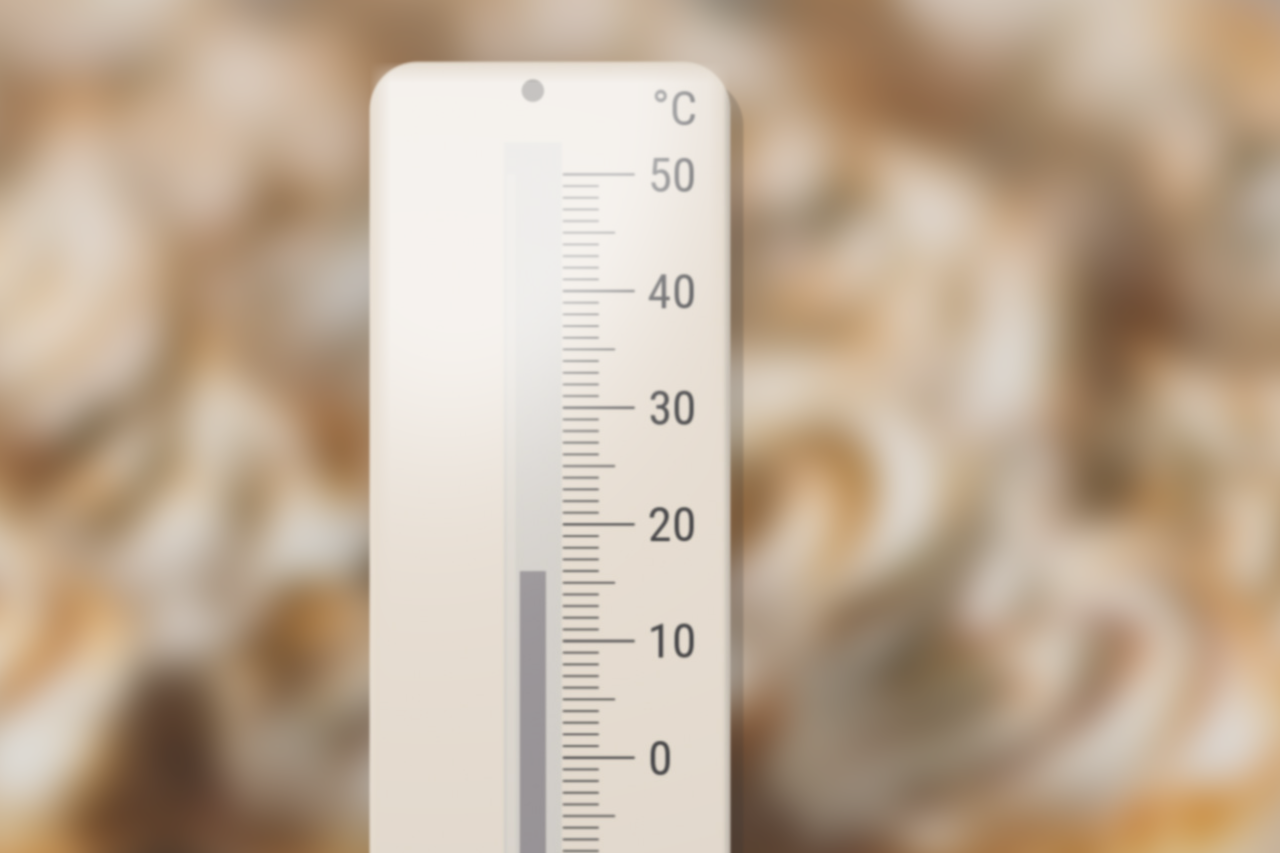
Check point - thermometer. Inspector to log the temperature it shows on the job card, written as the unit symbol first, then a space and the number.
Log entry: °C 16
